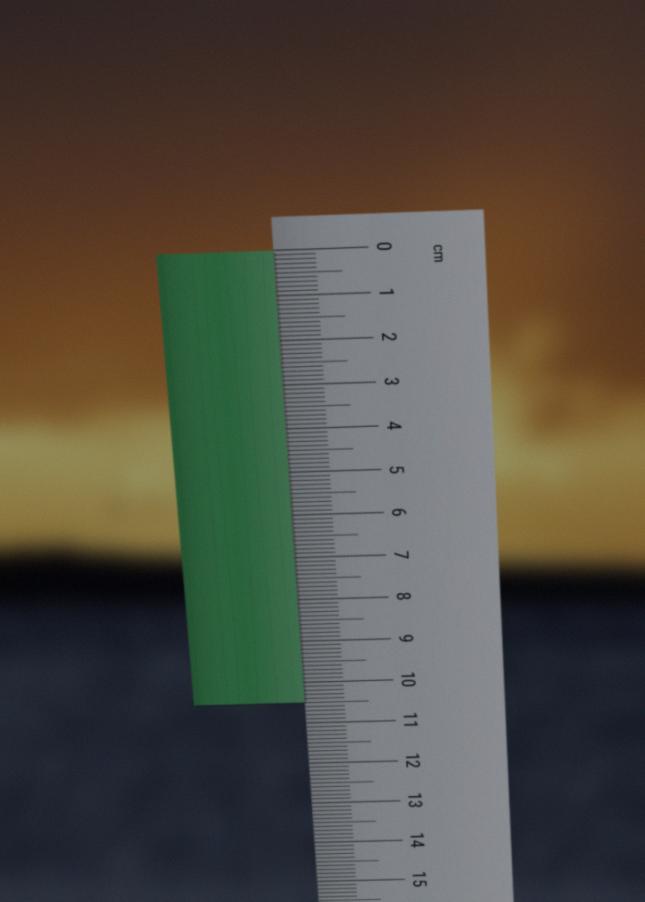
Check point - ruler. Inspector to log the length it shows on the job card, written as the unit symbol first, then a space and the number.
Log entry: cm 10.5
